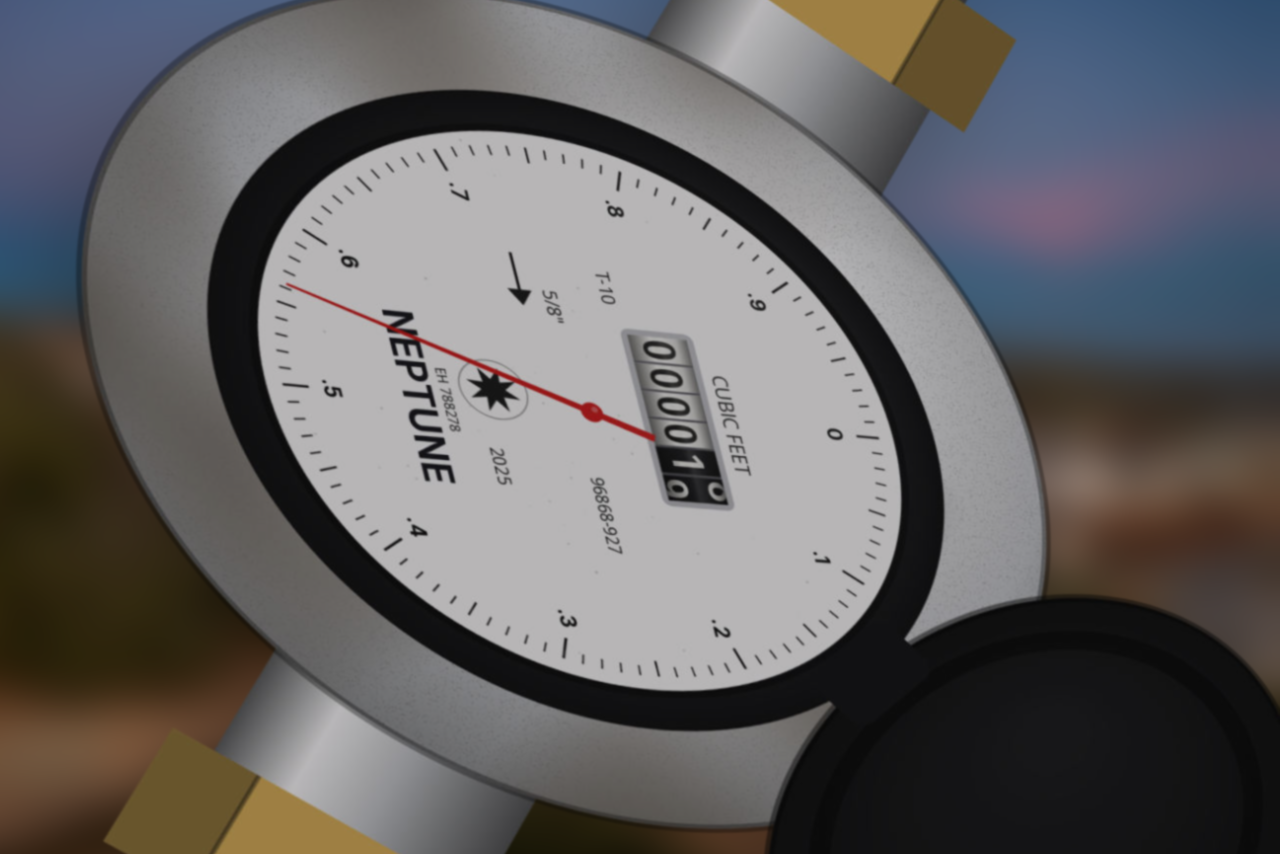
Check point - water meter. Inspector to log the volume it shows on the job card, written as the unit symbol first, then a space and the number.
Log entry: ft³ 18.56
